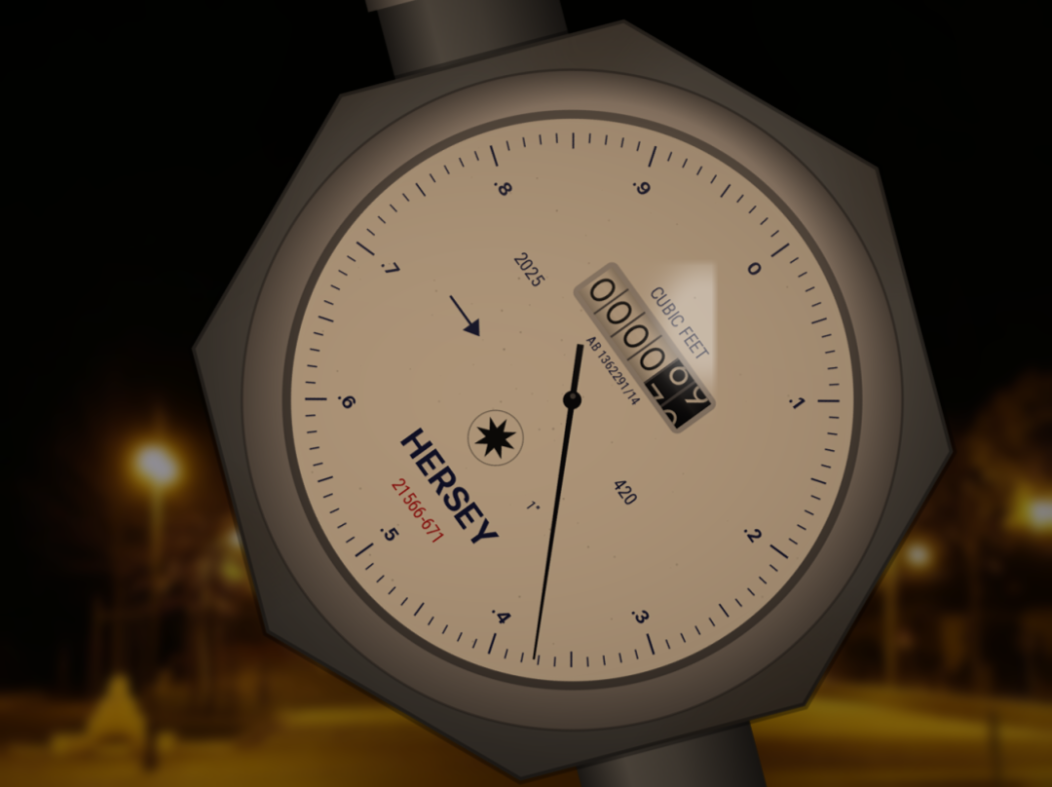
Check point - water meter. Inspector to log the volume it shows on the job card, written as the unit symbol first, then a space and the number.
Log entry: ft³ 69.37
